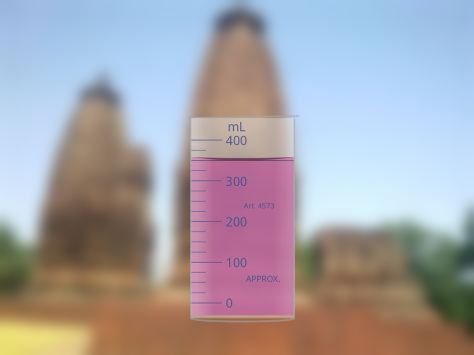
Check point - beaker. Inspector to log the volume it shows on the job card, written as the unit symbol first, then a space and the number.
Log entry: mL 350
